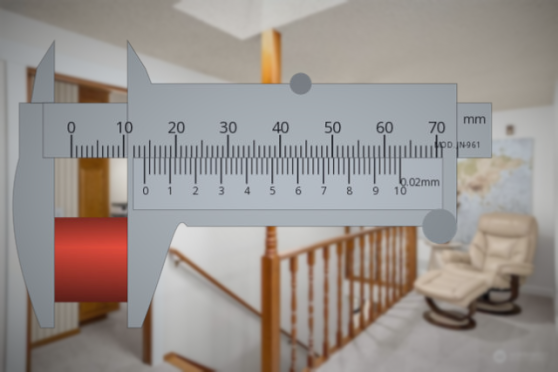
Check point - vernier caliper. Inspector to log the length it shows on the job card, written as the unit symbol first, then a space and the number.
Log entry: mm 14.0
